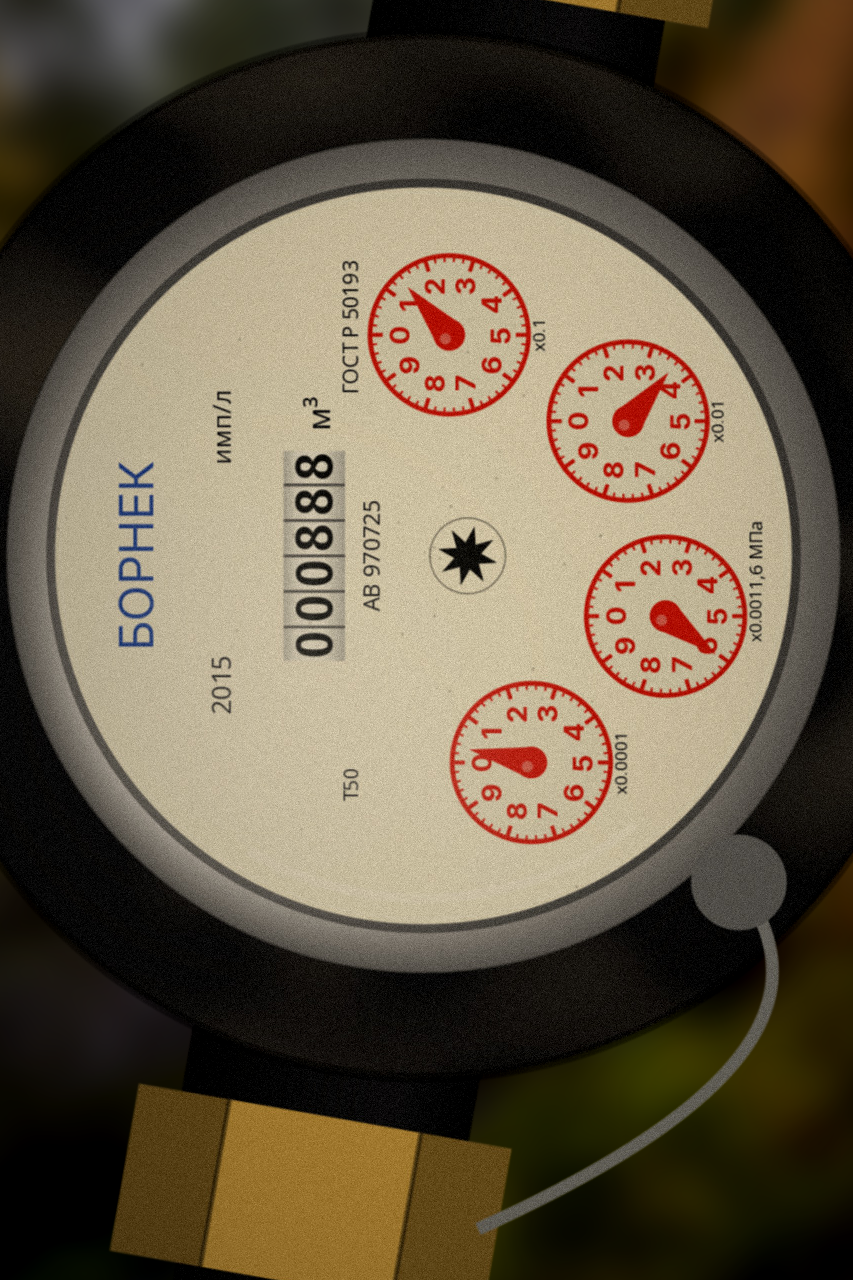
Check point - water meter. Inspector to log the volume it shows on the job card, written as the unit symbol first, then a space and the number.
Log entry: m³ 888.1360
